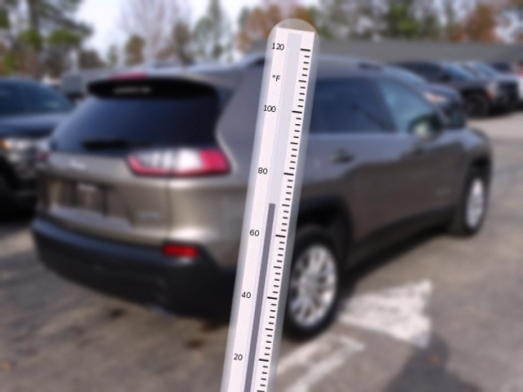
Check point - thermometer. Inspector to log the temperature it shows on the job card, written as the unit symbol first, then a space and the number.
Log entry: °F 70
